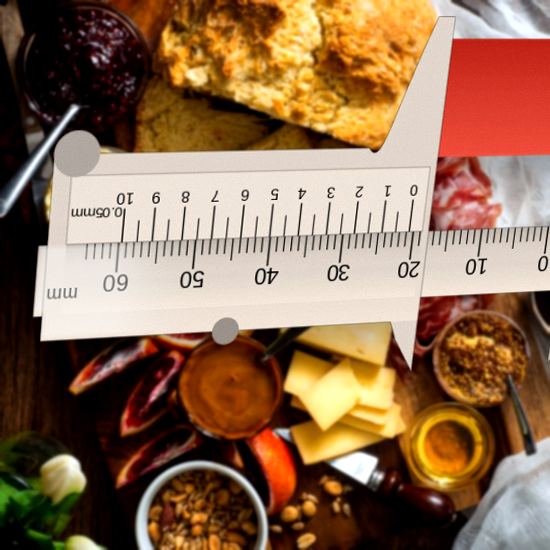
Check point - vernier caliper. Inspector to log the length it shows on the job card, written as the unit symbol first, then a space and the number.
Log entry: mm 20.6
